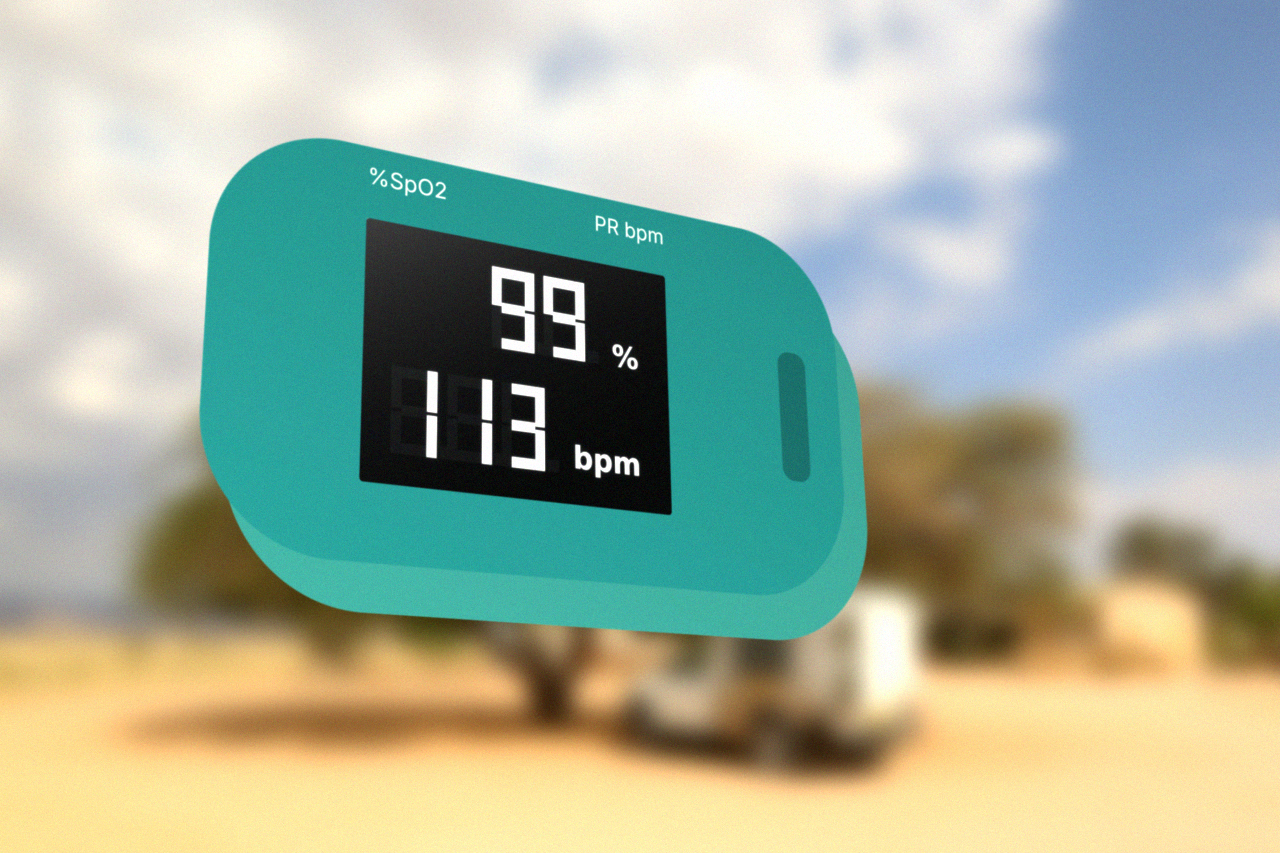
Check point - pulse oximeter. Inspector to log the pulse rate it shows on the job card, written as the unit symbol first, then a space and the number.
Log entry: bpm 113
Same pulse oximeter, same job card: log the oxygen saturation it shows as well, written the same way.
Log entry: % 99
